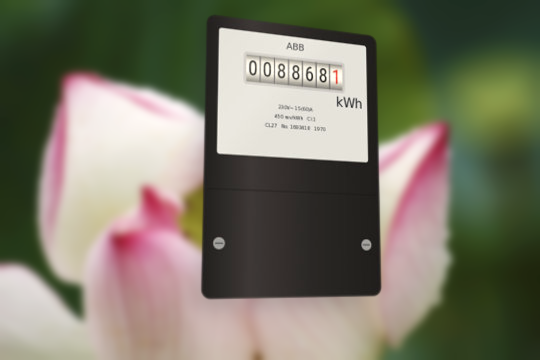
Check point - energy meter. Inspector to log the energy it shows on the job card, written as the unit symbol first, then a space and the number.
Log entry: kWh 8868.1
